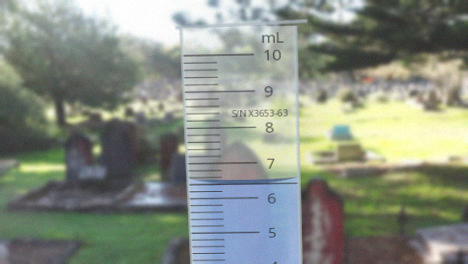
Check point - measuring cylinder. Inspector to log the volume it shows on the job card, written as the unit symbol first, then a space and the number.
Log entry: mL 6.4
